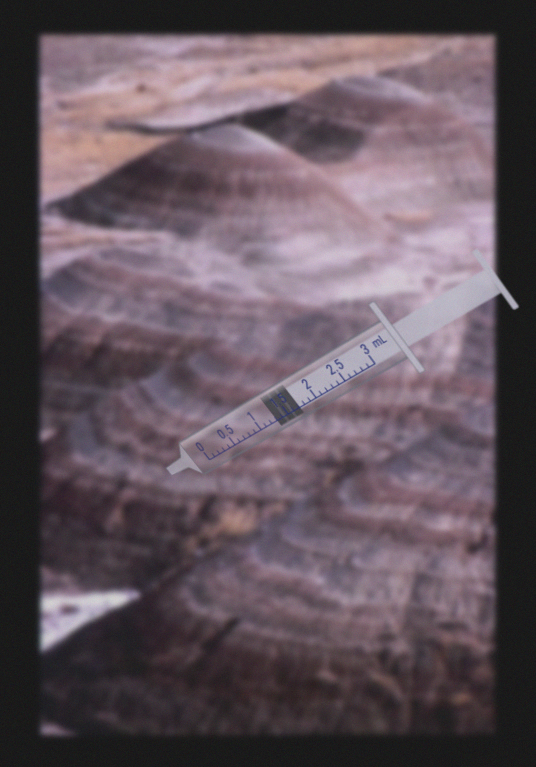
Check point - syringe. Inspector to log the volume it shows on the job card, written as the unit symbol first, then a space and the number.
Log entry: mL 1.3
